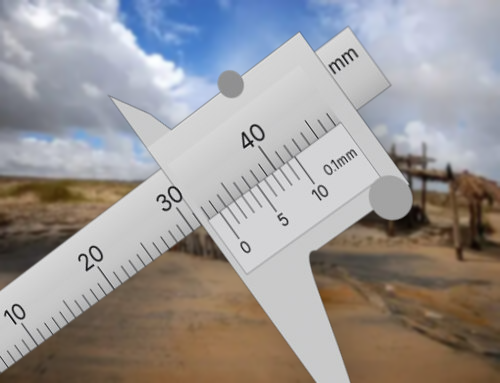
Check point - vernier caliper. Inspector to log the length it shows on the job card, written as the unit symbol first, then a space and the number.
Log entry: mm 33.2
